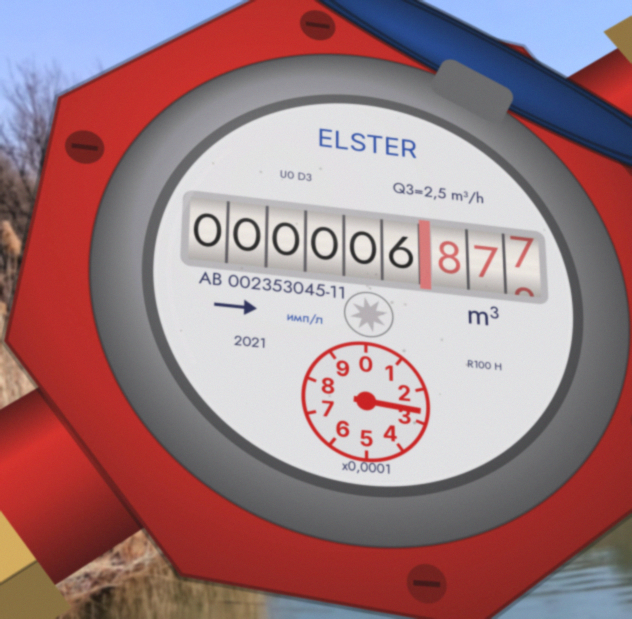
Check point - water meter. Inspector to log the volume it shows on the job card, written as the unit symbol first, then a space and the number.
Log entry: m³ 6.8772
